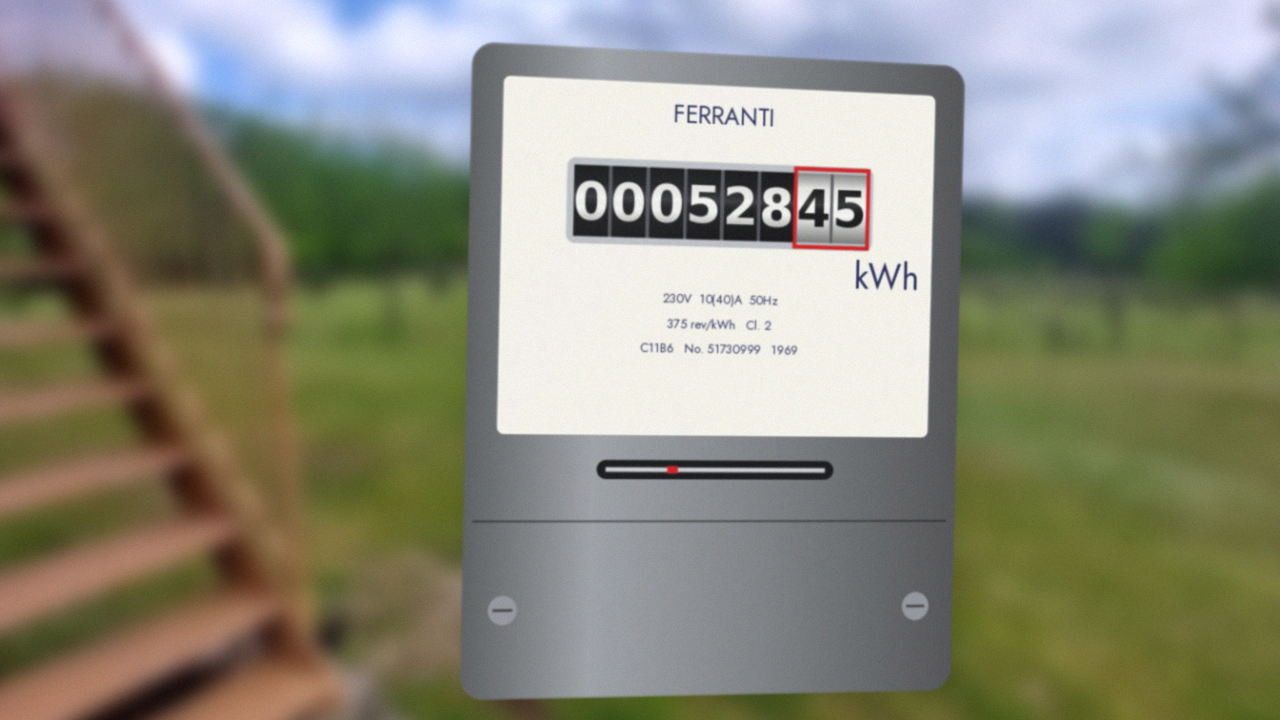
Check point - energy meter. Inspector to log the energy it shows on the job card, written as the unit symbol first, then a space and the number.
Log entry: kWh 528.45
